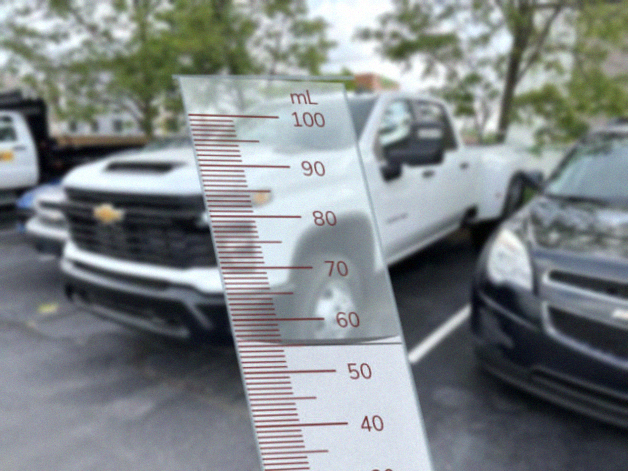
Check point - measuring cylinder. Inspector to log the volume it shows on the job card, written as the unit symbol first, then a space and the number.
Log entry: mL 55
